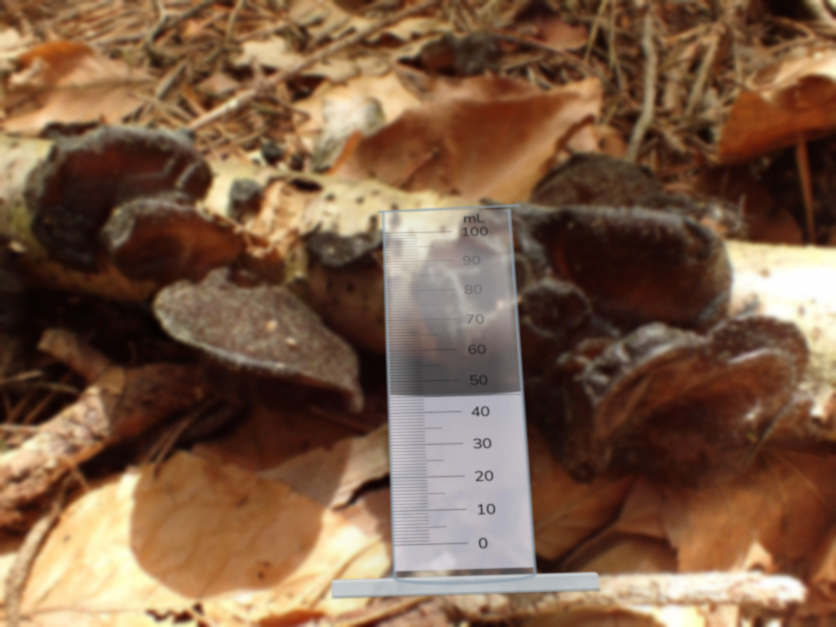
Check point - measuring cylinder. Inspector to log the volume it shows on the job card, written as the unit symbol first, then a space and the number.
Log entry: mL 45
